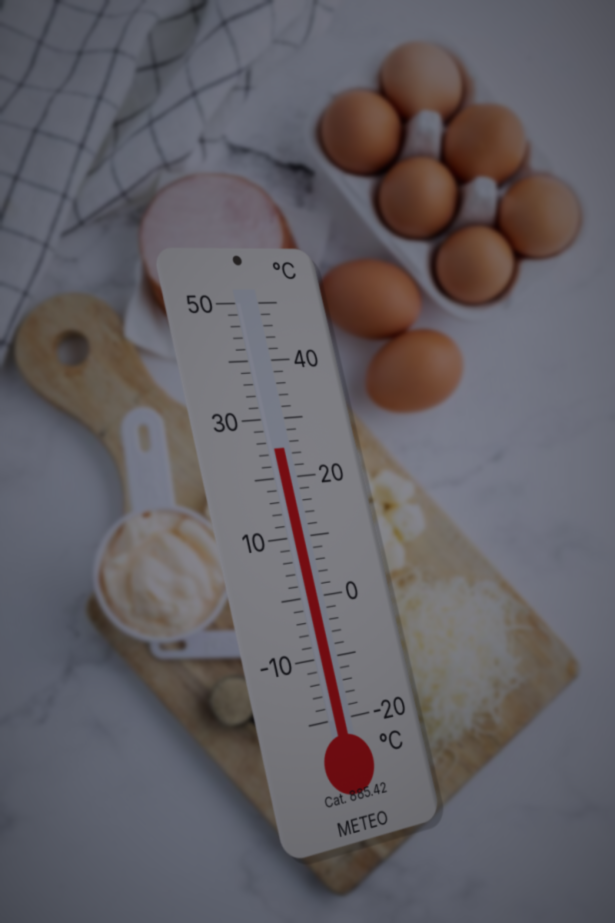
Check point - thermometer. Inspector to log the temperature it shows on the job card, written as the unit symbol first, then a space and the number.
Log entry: °C 25
